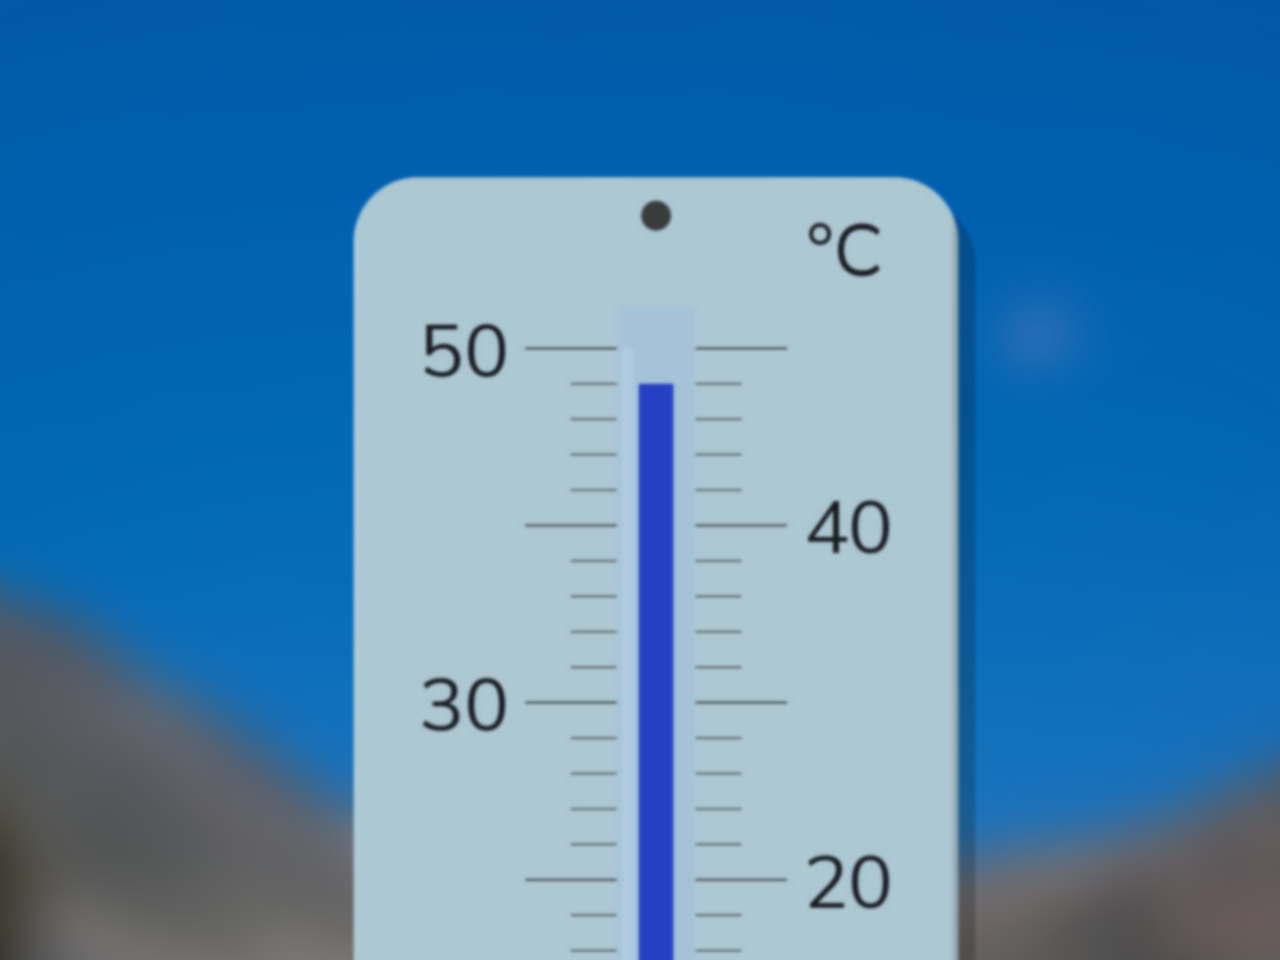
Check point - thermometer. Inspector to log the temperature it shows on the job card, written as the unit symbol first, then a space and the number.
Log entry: °C 48
